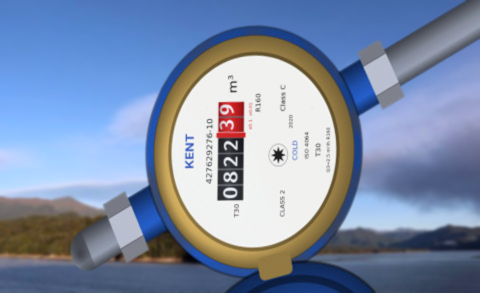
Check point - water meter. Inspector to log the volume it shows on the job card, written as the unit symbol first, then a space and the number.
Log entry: m³ 822.39
